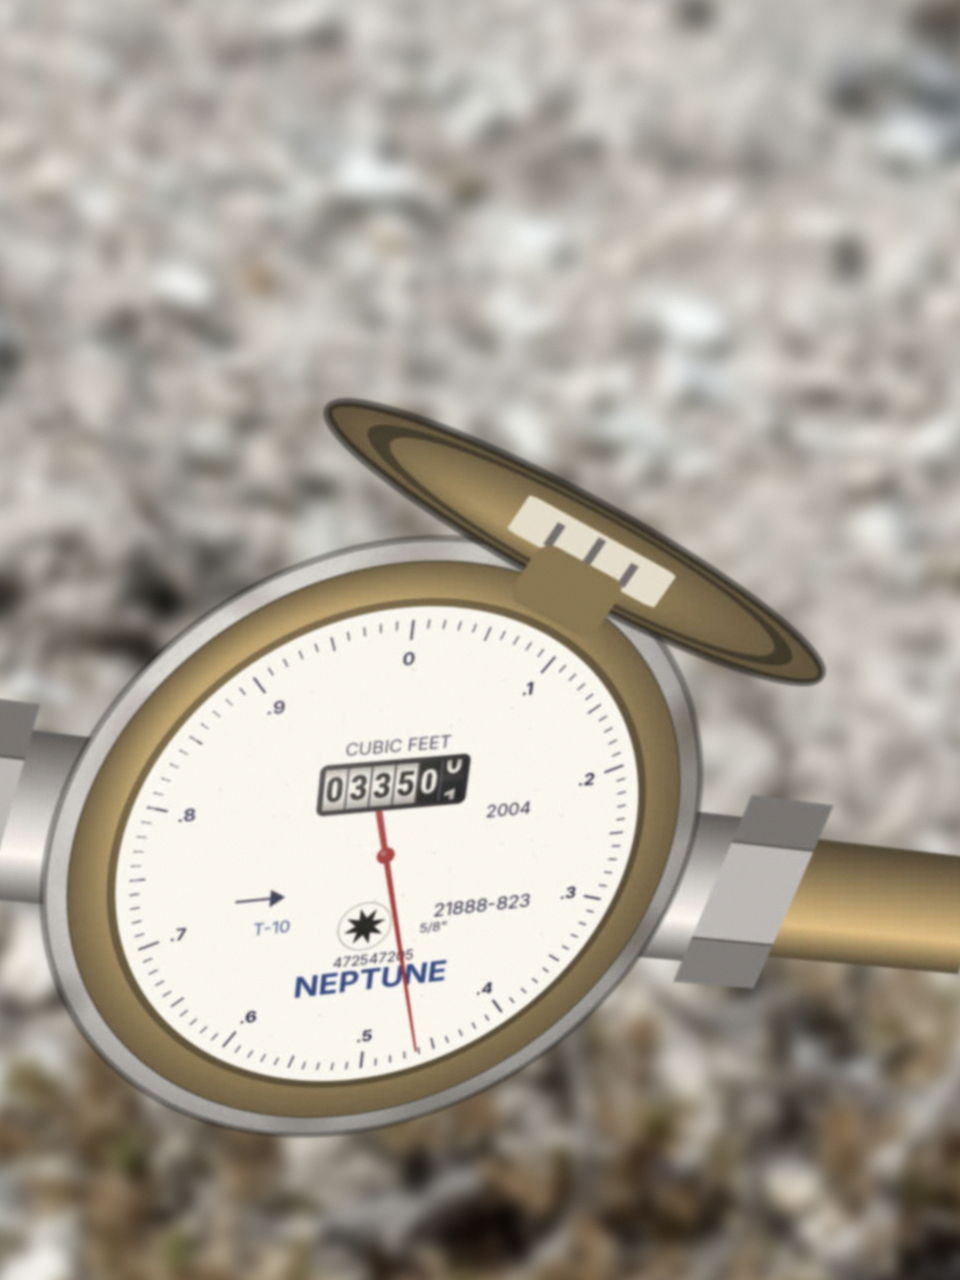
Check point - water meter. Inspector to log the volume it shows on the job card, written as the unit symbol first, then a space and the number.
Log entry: ft³ 33500.46
